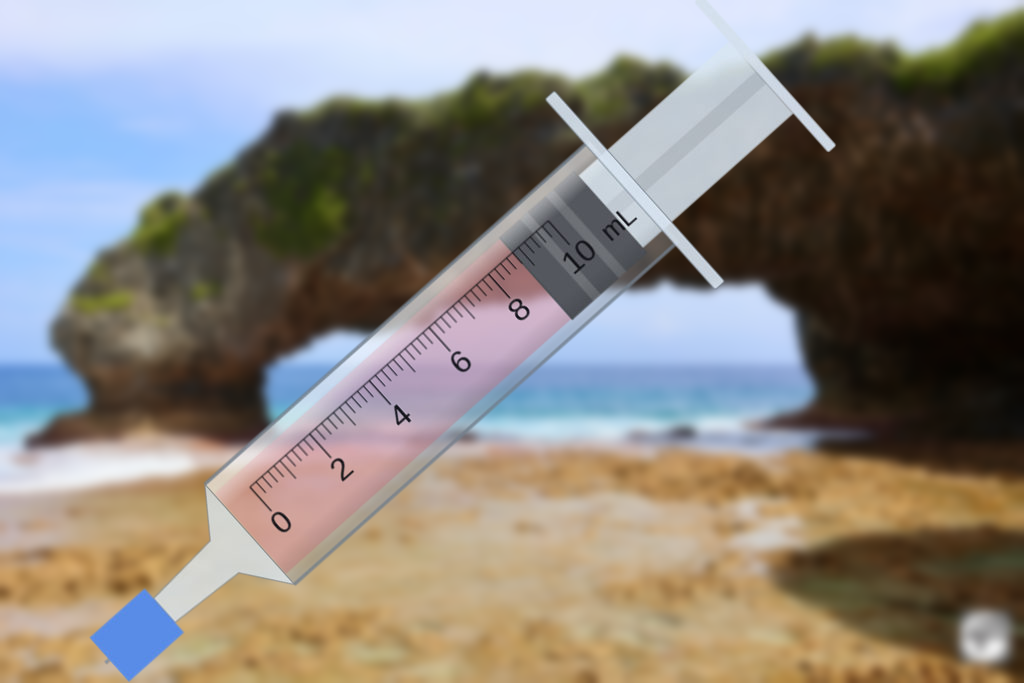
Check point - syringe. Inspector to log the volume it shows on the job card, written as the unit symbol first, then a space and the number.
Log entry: mL 8.8
